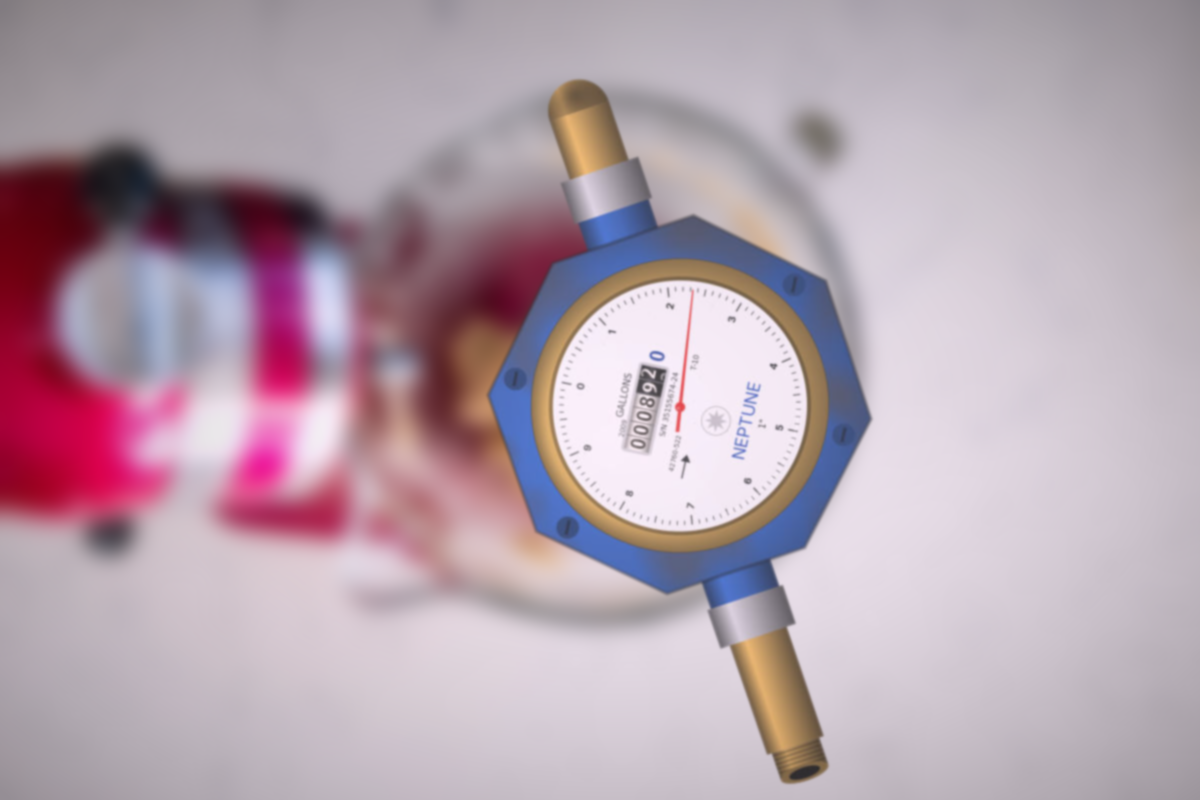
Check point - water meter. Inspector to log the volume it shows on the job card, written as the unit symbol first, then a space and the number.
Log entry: gal 8922.3
